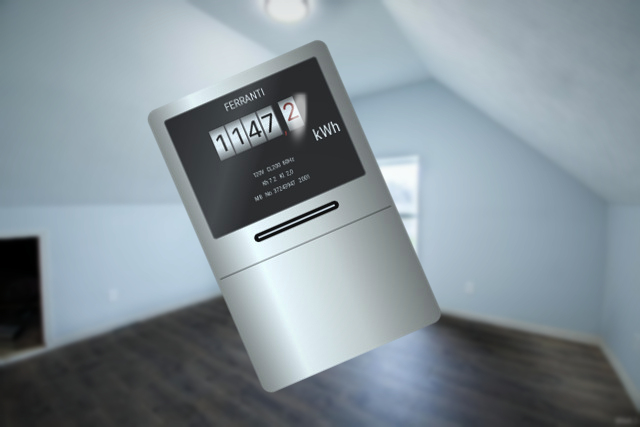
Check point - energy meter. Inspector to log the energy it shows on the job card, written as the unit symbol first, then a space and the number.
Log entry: kWh 1147.2
